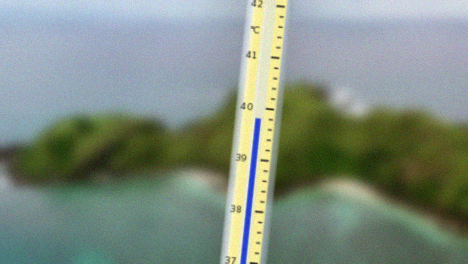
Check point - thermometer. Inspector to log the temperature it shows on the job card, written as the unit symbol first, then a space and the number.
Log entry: °C 39.8
